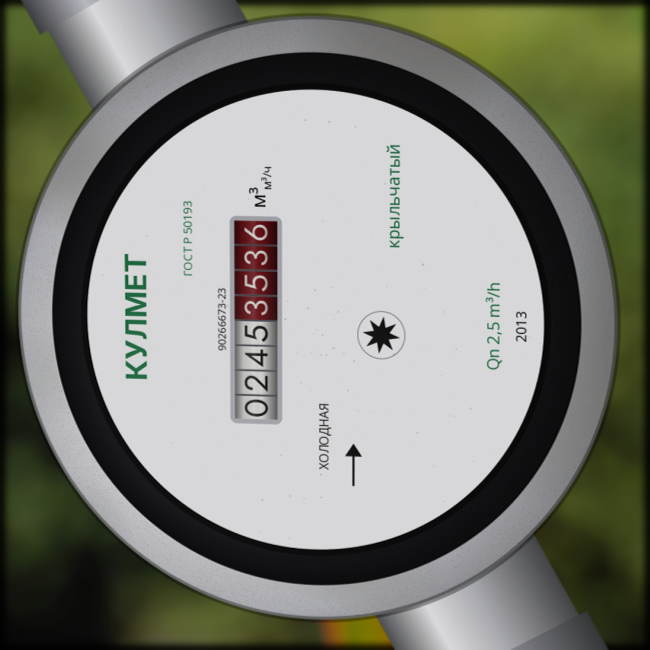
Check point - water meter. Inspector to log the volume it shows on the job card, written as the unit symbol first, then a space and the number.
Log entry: m³ 245.3536
